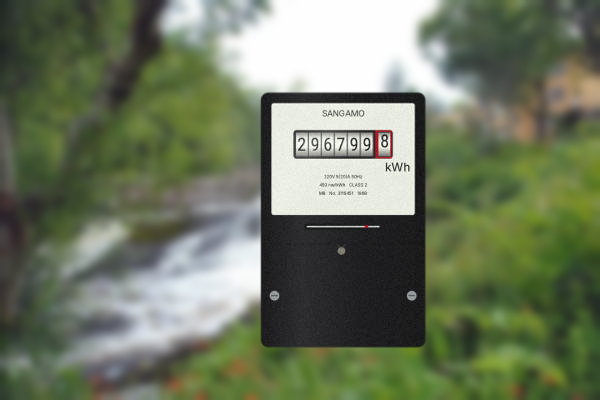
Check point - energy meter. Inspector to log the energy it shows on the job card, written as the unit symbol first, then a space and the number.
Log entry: kWh 296799.8
